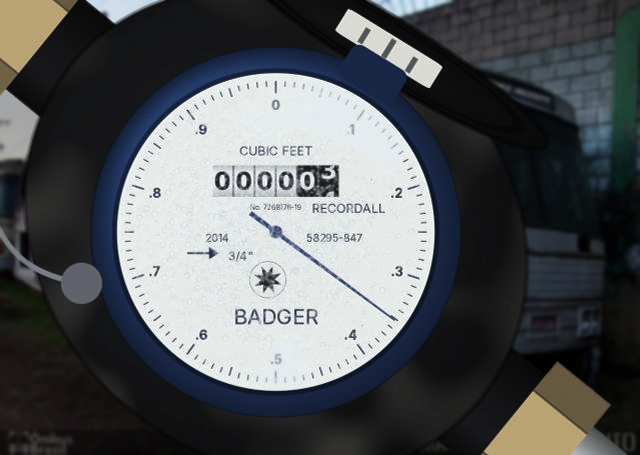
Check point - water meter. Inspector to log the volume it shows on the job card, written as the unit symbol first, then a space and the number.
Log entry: ft³ 3.35
